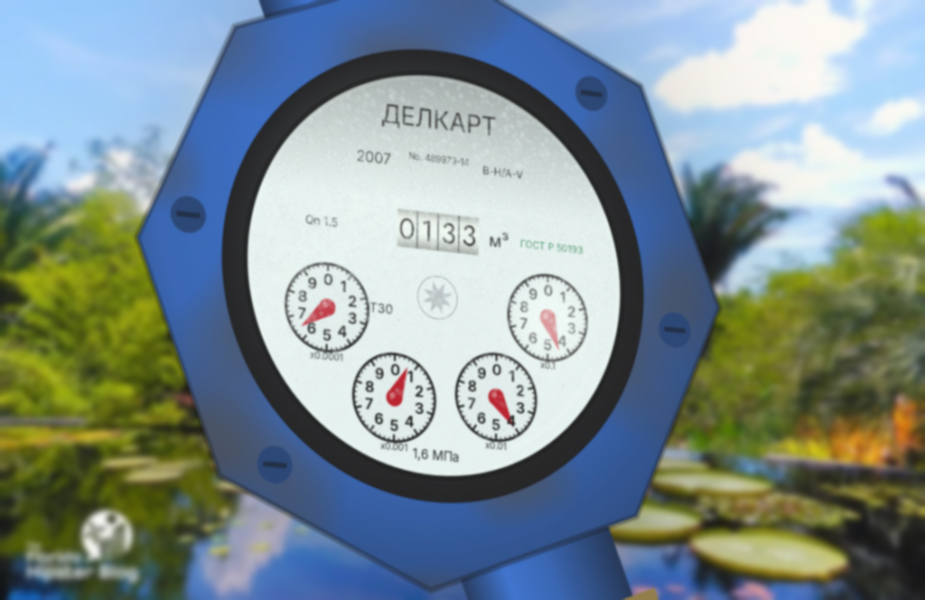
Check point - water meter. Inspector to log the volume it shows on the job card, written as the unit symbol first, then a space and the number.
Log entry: m³ 133.4406
